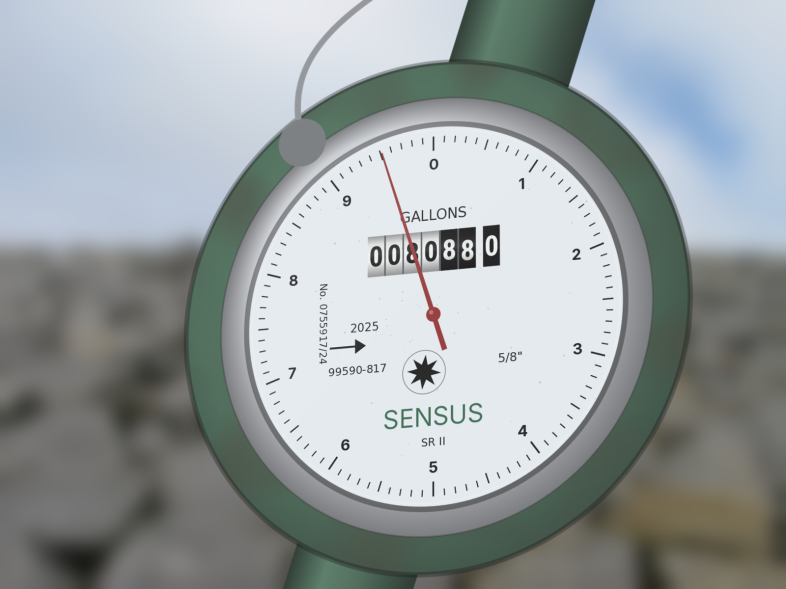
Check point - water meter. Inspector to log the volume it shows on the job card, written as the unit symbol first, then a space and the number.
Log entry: gal 80879.5
